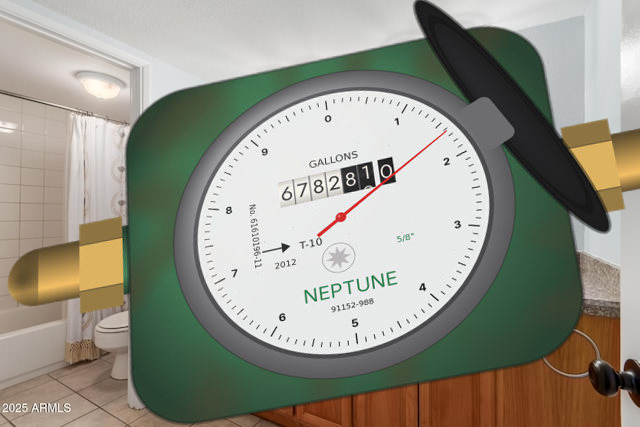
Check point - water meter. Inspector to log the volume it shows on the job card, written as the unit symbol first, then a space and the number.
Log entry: gal 6782811.6
